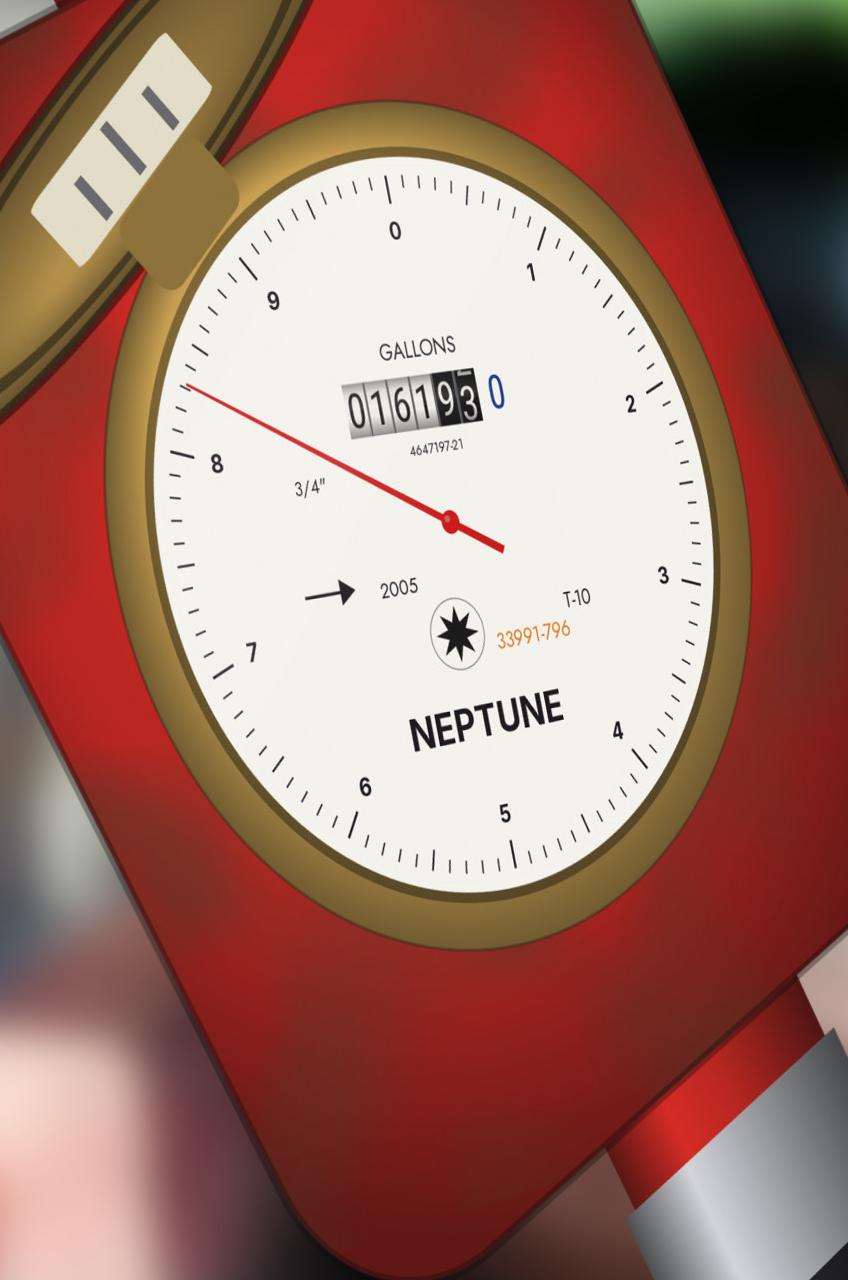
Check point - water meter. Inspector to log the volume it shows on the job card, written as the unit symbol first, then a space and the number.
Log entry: gal 161928.3
